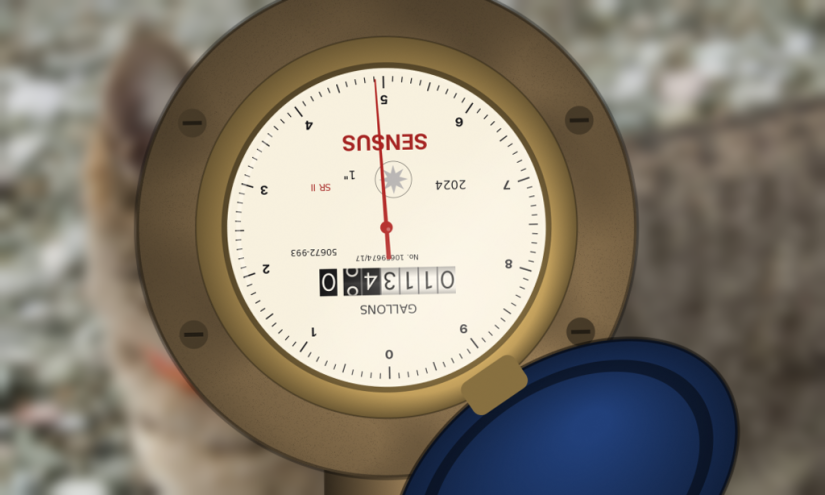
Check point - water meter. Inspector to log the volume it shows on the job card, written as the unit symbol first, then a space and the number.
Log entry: gal 113484.9
